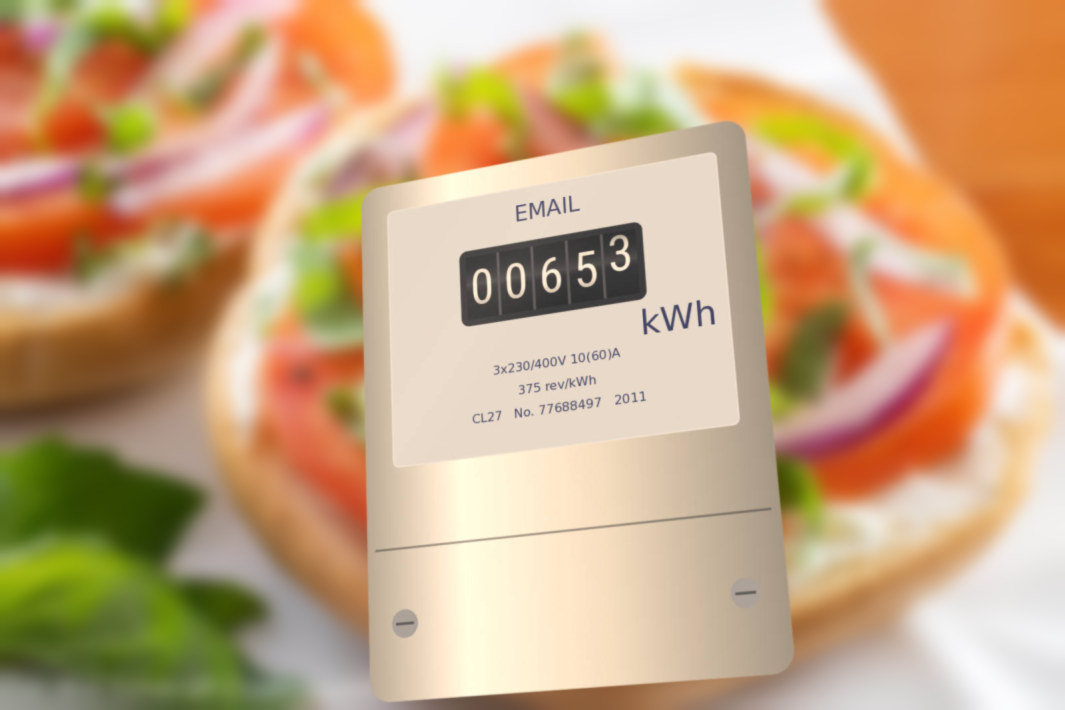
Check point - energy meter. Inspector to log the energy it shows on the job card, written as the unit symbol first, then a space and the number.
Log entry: kWh 653
